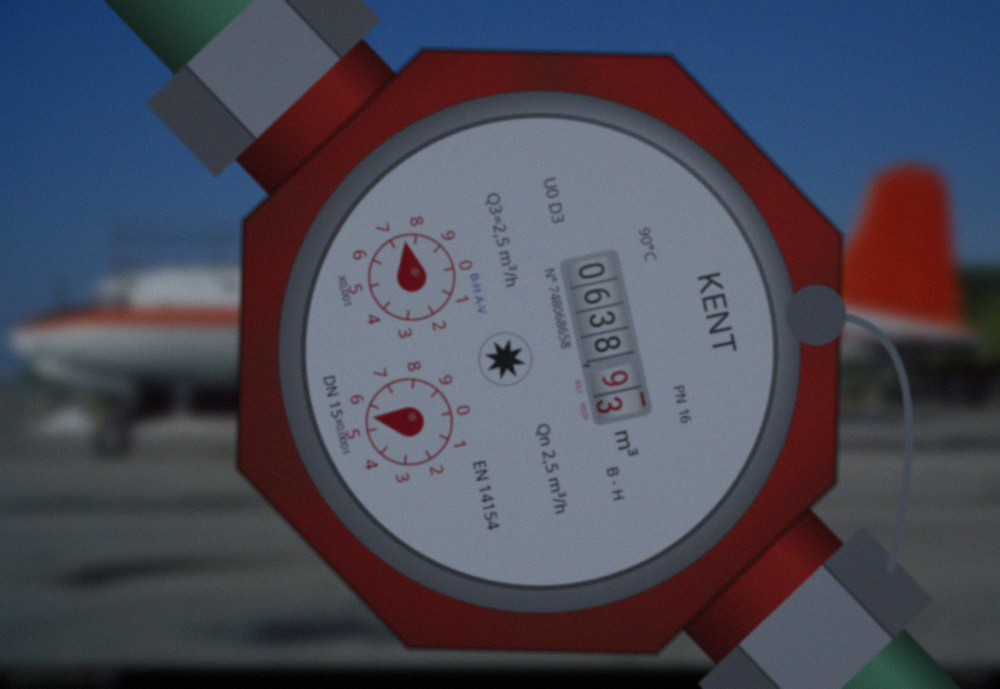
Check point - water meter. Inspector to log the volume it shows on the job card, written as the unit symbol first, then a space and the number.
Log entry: m³ 638.9275
